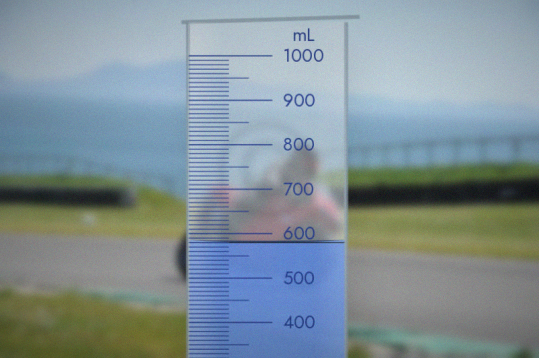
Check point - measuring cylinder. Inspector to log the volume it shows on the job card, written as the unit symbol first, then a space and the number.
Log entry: mL 580
